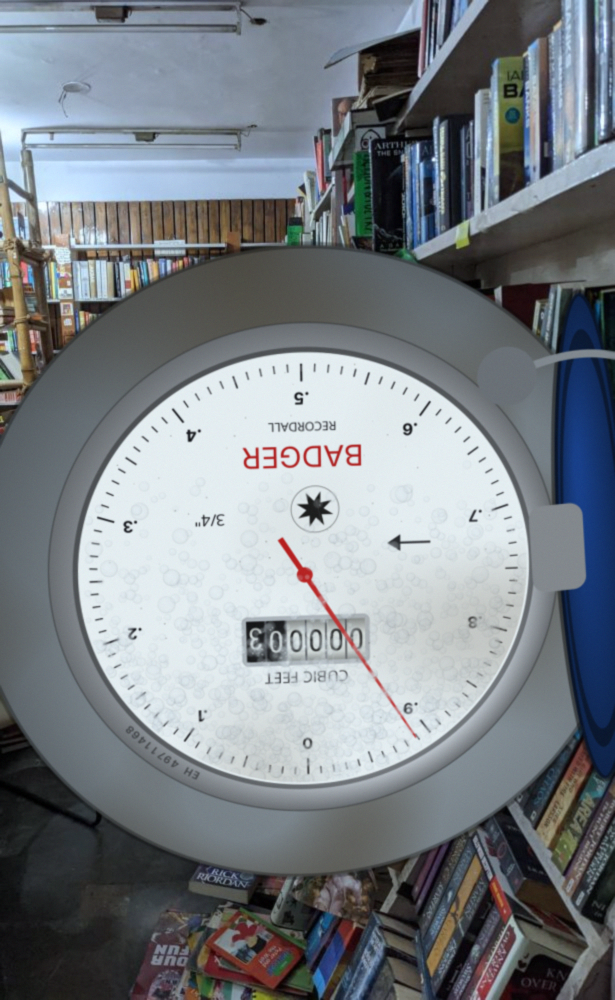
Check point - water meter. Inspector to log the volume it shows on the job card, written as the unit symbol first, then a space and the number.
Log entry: ft³ 2.91
